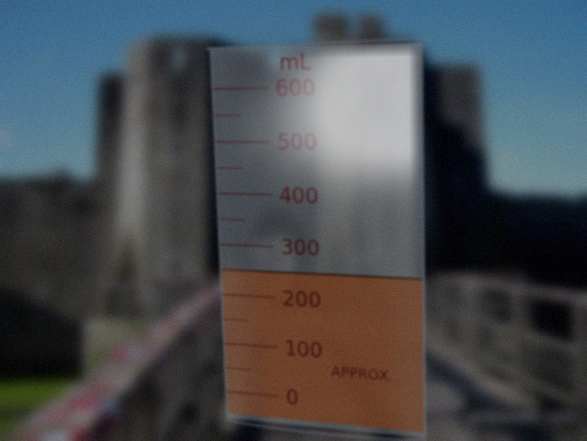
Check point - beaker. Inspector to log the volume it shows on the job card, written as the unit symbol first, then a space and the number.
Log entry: mL 250
